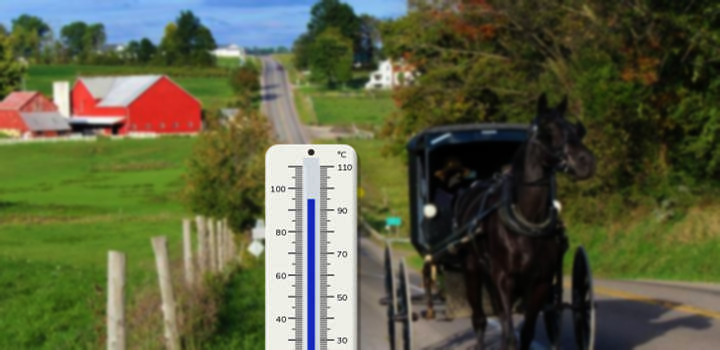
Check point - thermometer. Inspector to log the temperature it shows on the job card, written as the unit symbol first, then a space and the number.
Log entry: °C 95
